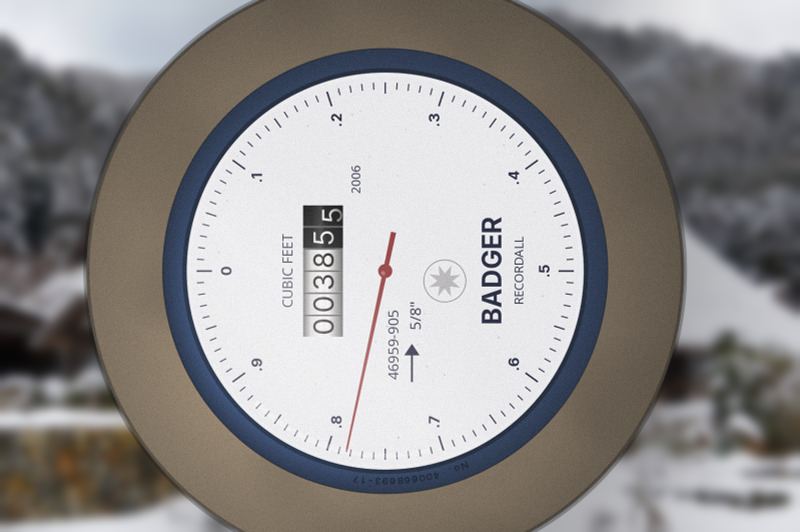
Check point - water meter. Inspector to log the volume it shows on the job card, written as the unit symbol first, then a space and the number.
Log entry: ft³ 3854.78
